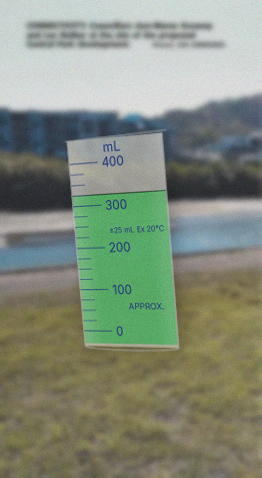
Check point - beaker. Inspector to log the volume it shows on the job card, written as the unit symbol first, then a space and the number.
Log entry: mL 325
